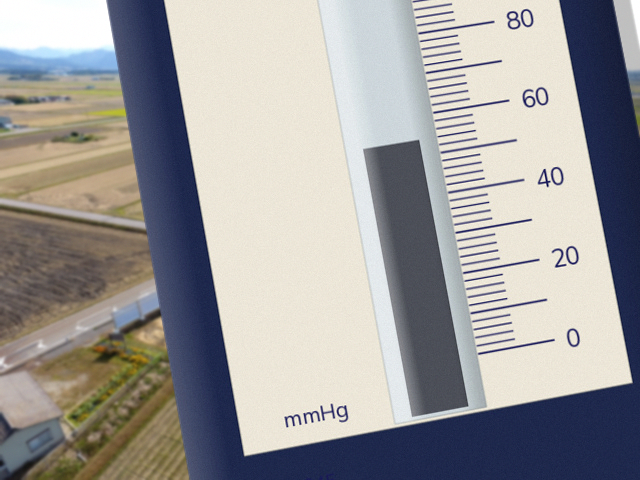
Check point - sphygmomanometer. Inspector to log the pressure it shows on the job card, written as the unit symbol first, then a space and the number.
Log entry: mmHg 54
